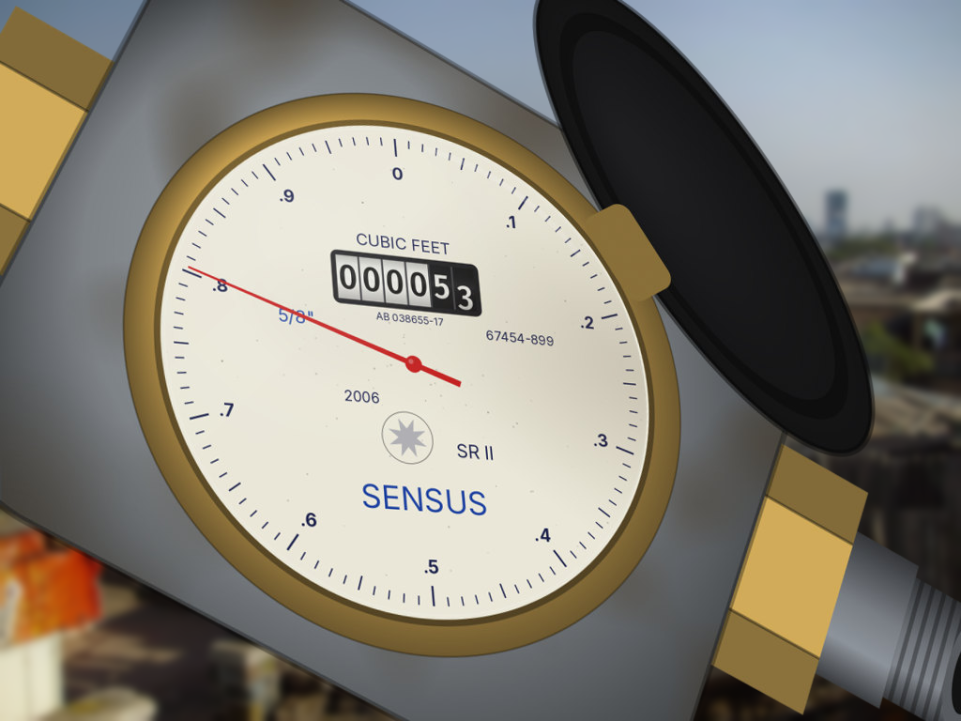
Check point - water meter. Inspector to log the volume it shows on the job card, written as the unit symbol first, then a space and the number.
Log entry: ft³ 52.80
